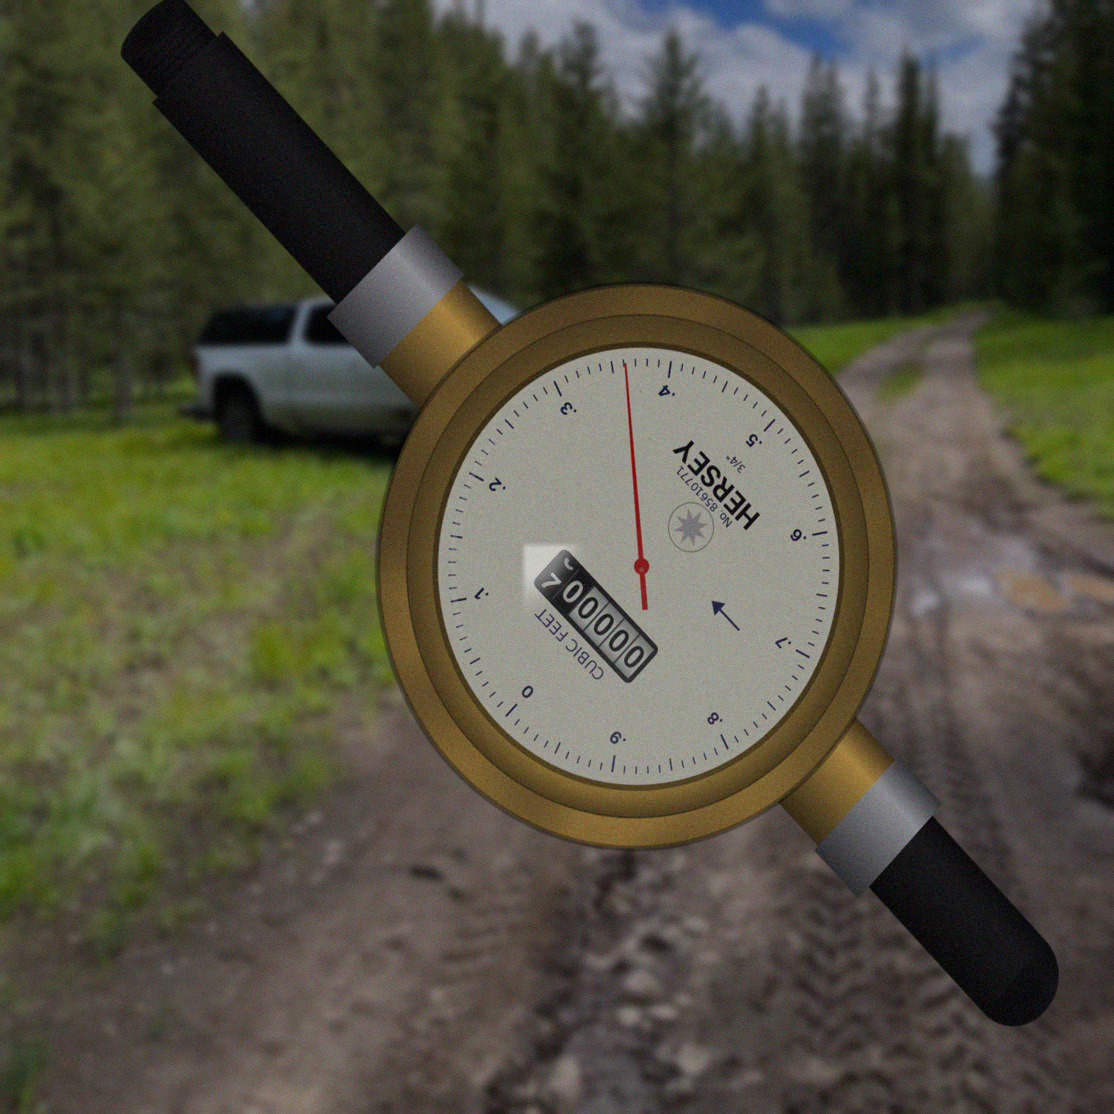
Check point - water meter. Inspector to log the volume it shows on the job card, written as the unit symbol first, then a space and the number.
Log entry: ft³ 2.36
